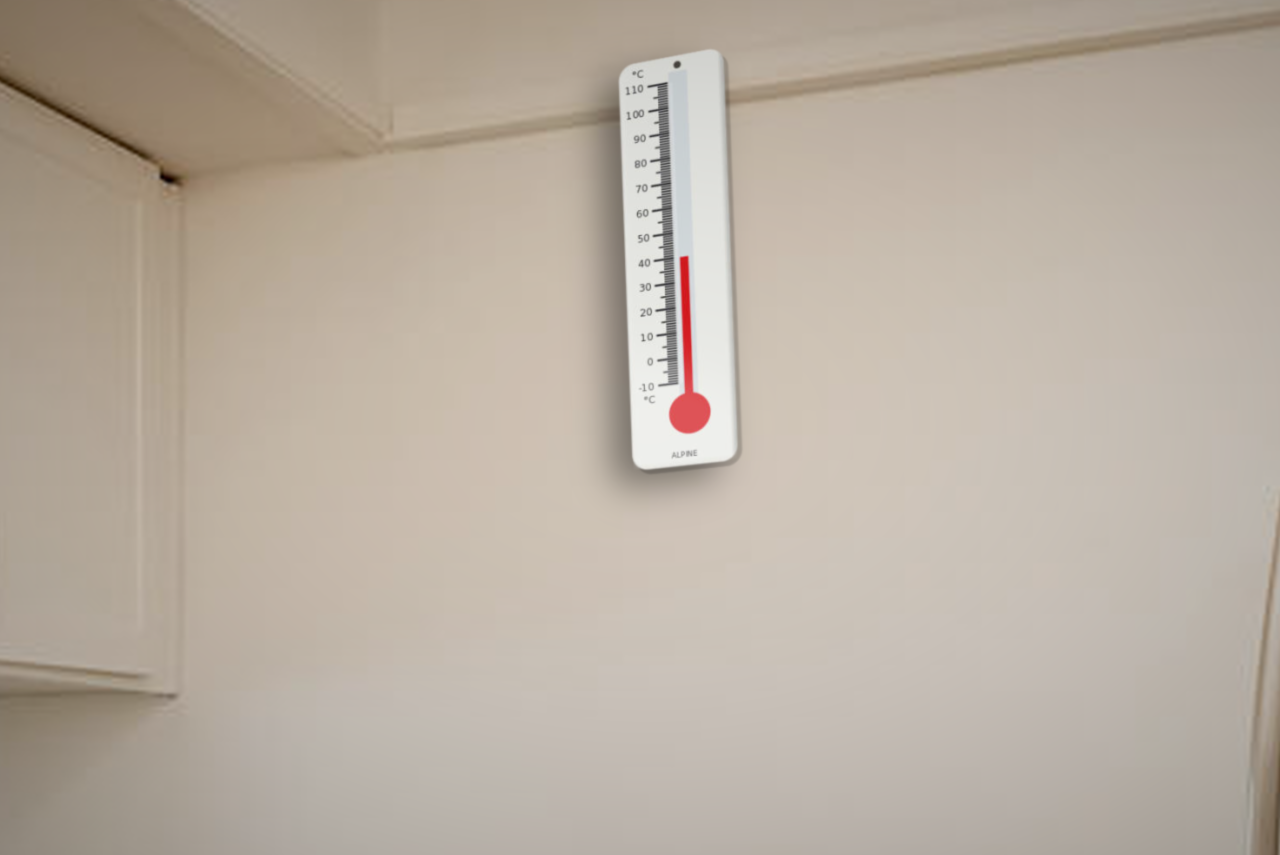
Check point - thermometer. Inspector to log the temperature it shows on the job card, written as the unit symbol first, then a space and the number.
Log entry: °C 40
